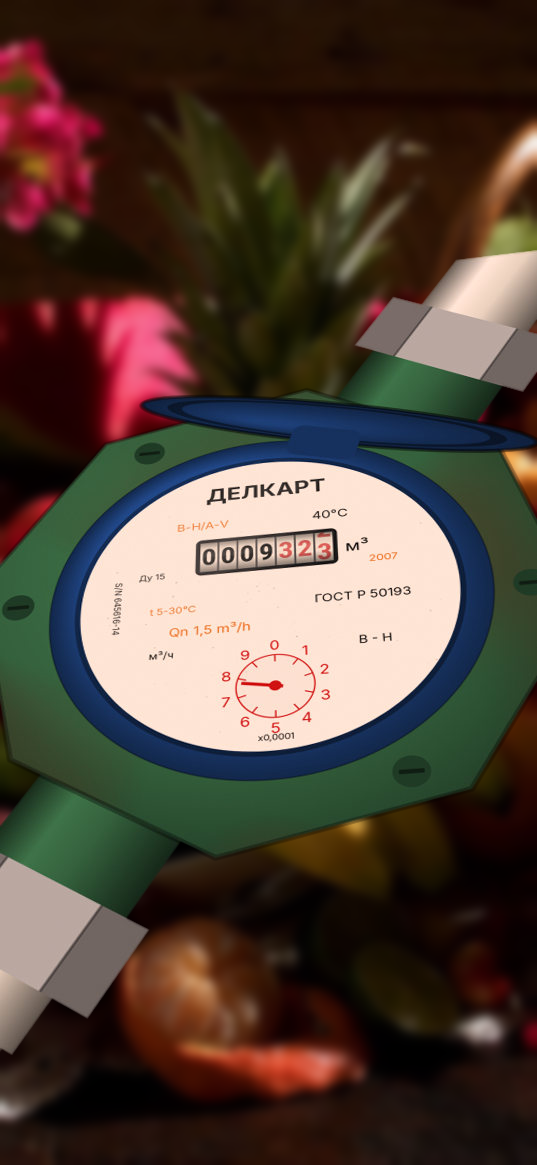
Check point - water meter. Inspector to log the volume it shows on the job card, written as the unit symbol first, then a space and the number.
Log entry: m³ 9.3227
